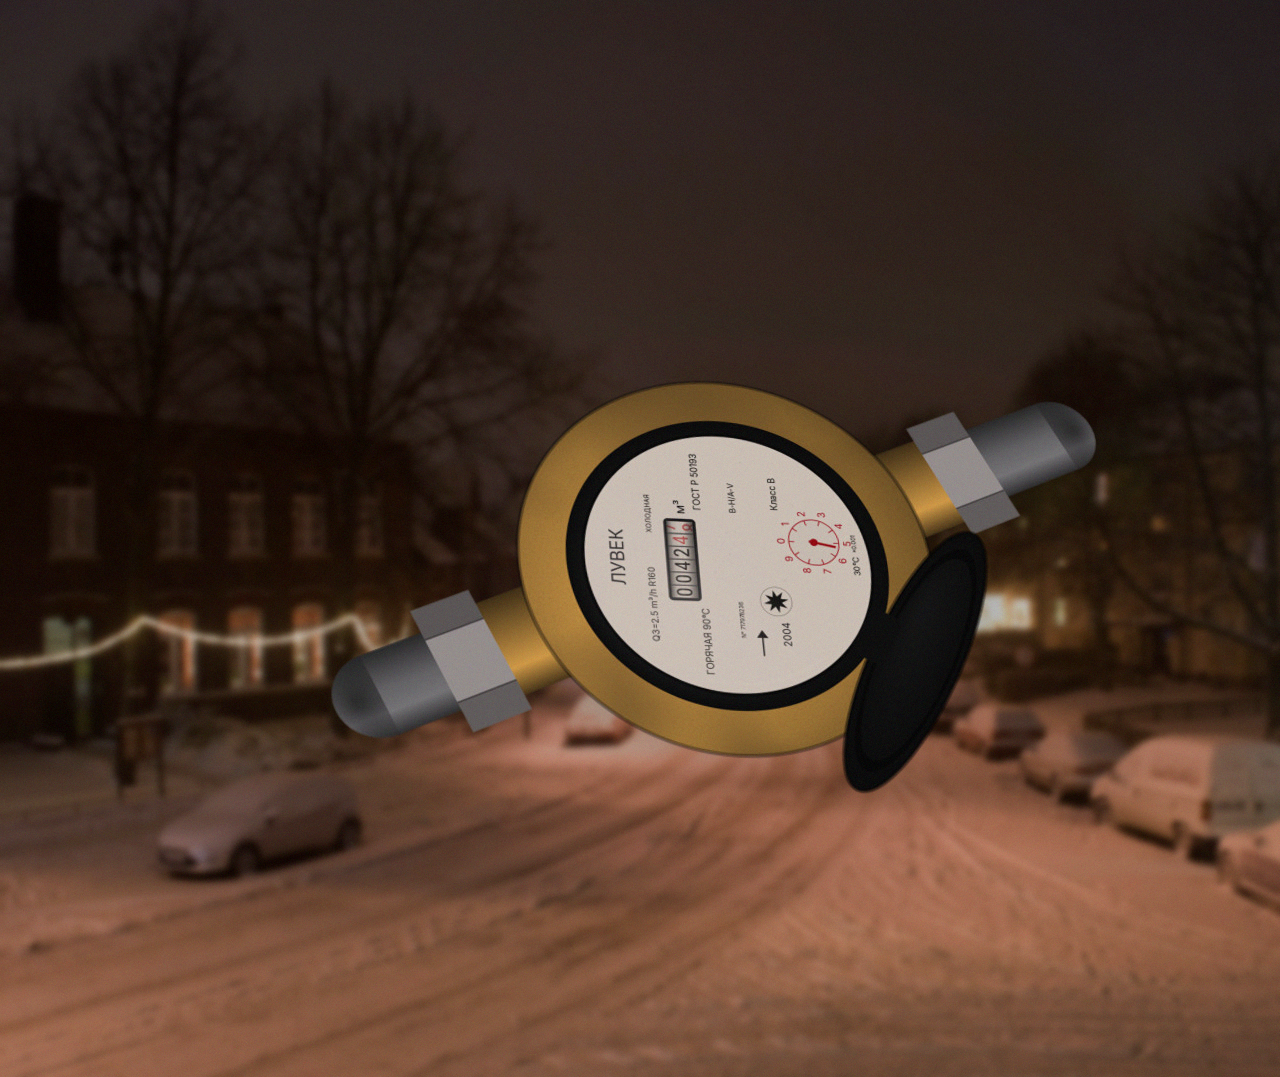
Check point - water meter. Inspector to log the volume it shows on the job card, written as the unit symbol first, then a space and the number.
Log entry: m³ 42.475
